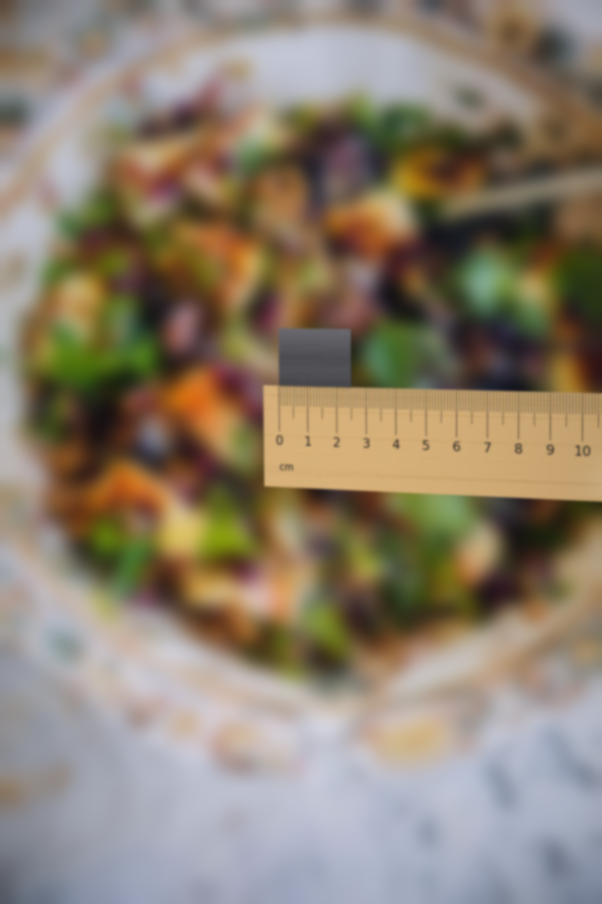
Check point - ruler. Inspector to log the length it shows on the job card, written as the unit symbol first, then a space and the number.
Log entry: cm 2.5
